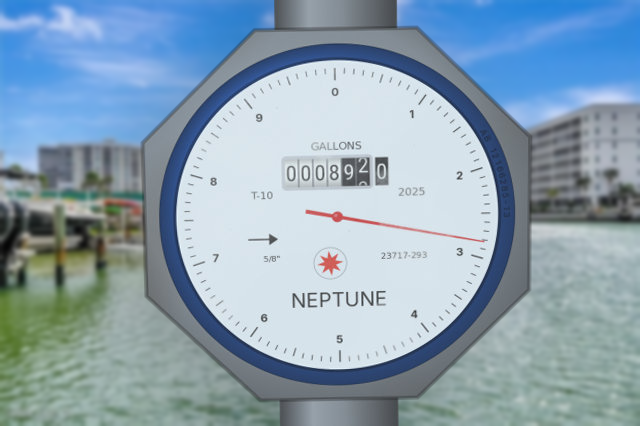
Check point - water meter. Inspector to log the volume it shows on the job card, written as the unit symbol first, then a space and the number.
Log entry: gal 8922.8
